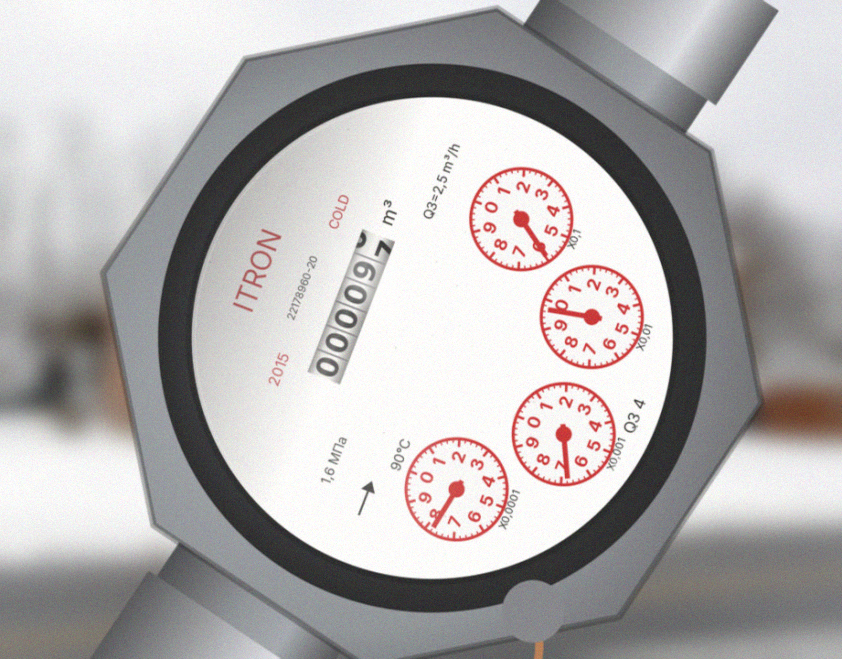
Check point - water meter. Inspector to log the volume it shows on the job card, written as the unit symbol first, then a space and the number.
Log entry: m³ 96.5967
